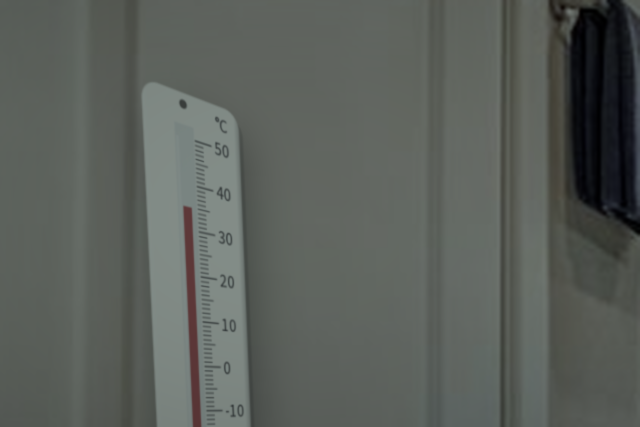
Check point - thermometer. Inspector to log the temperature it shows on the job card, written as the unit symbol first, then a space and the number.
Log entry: °C 35
